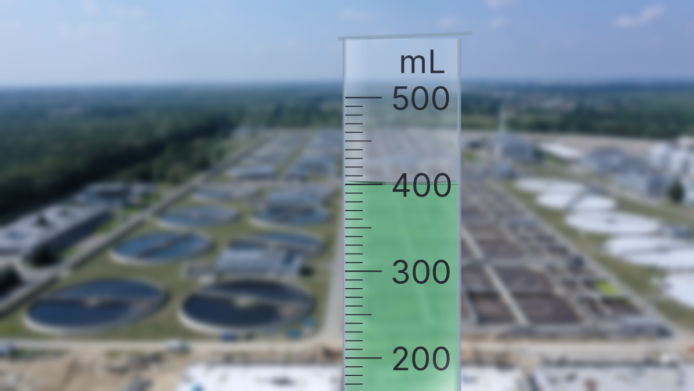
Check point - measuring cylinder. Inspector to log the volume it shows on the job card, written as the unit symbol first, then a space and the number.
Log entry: mL 400
